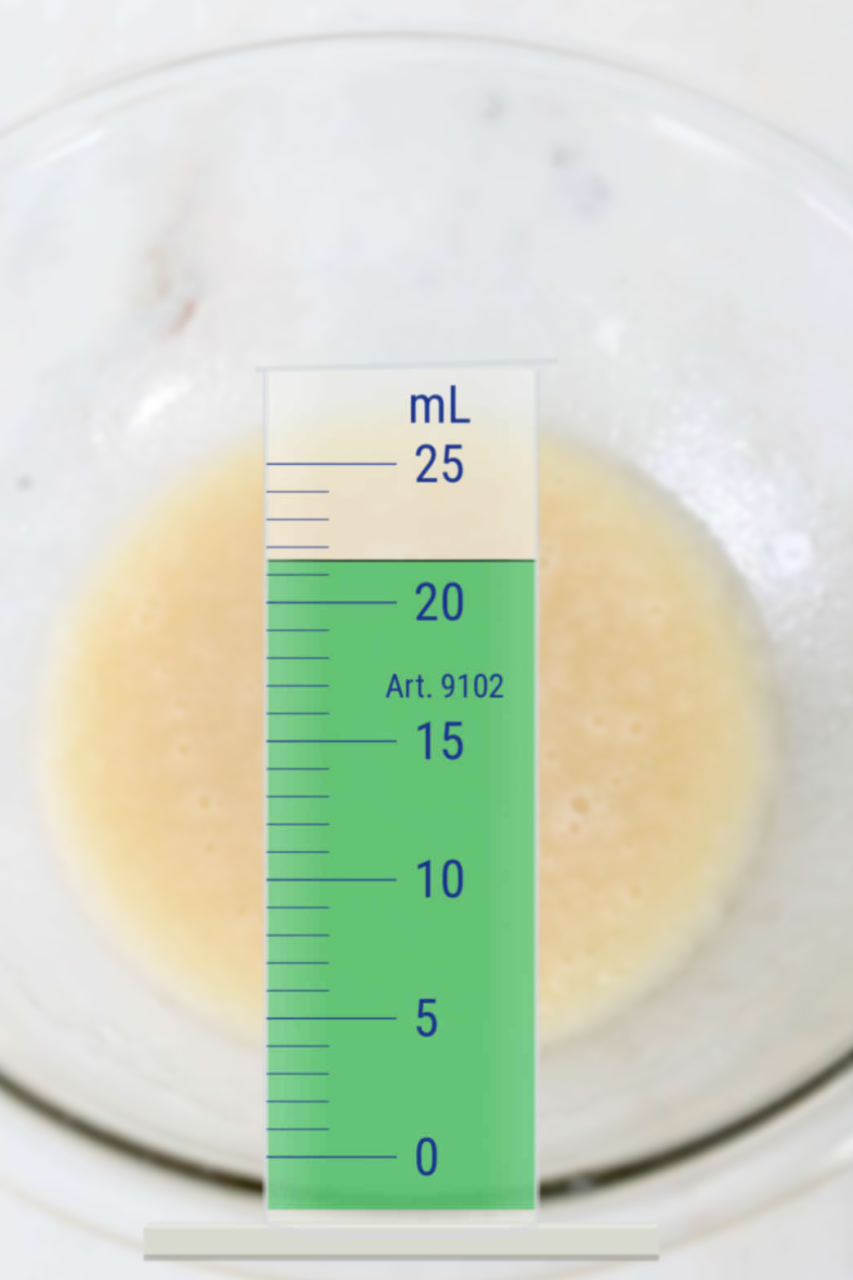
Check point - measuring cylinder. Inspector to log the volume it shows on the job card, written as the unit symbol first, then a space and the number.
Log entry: mL 21.5
